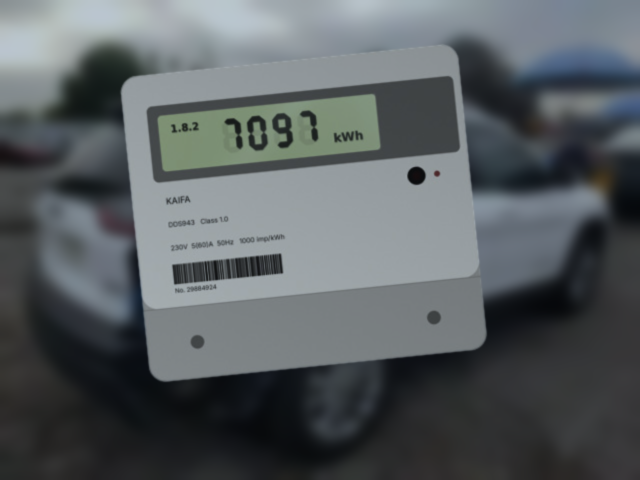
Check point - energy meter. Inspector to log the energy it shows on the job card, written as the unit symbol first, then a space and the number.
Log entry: kWh 7097
